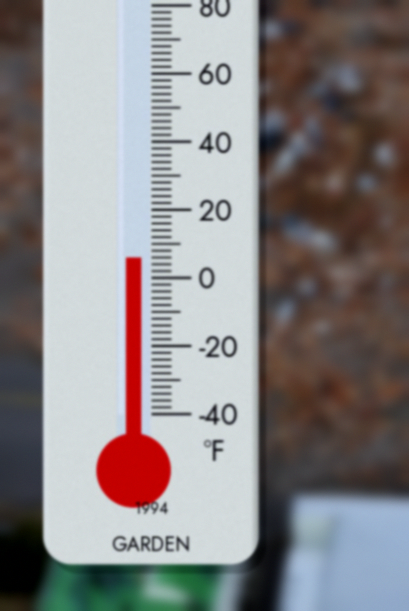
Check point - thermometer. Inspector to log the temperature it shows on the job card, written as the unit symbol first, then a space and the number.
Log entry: °F 6
